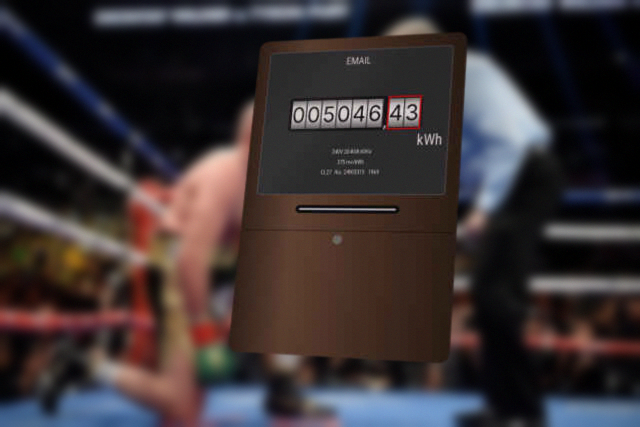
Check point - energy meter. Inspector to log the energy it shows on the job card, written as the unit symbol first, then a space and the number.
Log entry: kWh 5046.43
